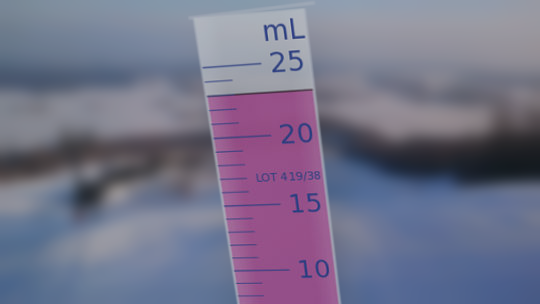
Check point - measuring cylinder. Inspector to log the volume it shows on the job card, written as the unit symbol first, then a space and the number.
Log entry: mL 23
